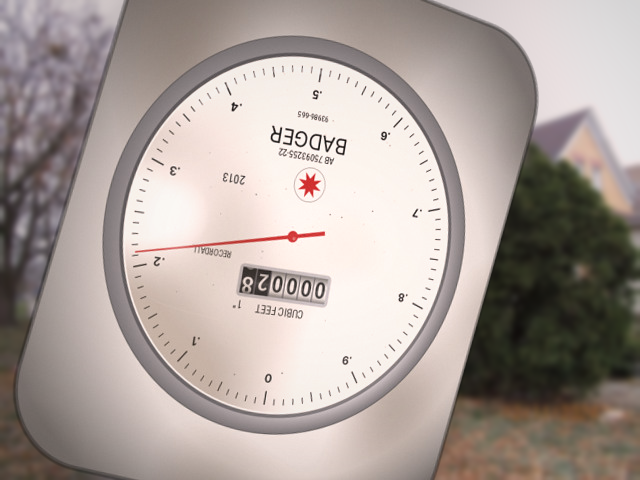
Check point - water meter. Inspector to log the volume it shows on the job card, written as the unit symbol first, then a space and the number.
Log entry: ft³ 28.21
